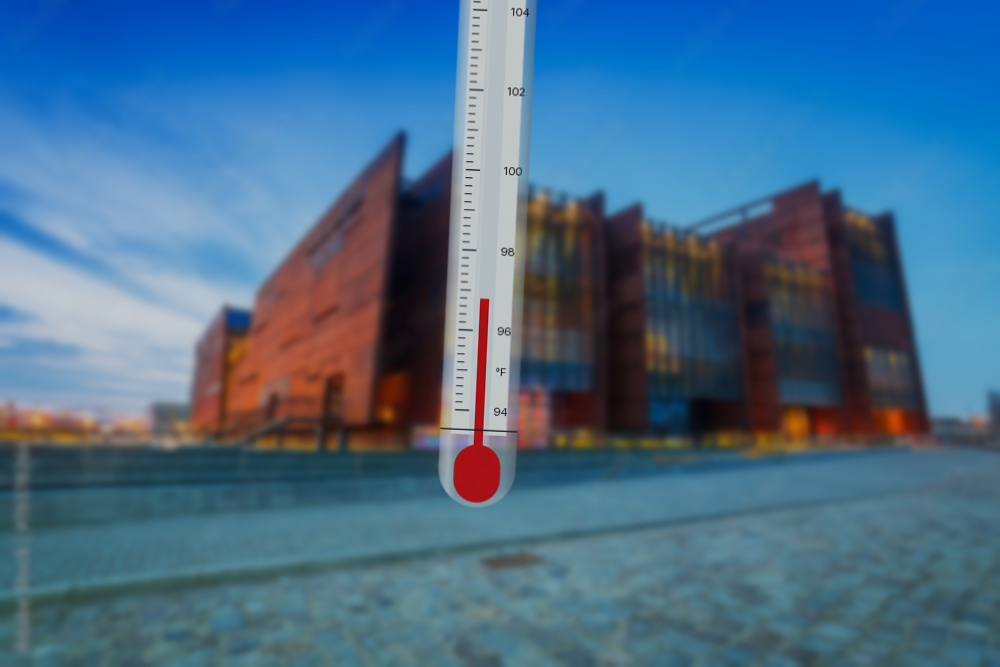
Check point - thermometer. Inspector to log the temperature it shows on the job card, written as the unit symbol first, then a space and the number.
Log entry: °F 96.8
